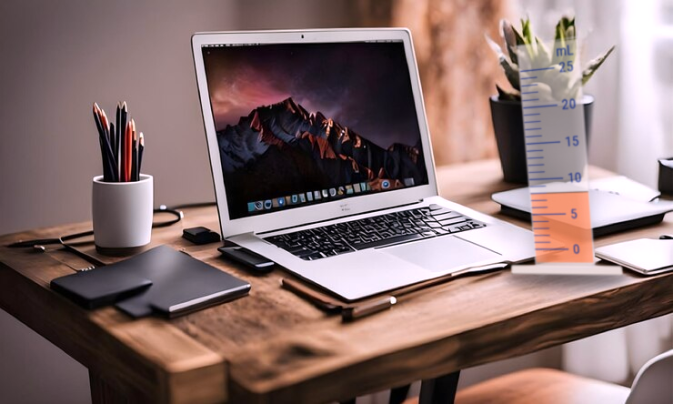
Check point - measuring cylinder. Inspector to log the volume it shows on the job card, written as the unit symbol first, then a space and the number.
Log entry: mL 8
